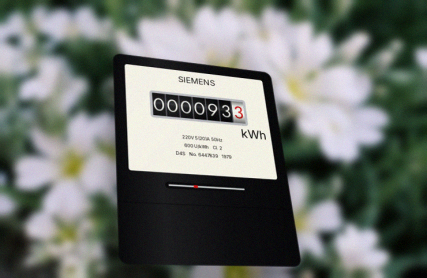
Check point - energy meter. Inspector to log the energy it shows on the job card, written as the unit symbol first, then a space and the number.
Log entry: kWh 93.3
